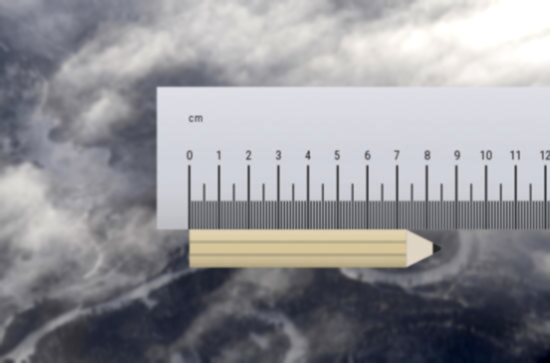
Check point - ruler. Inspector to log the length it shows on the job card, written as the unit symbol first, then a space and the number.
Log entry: cm 8.5
